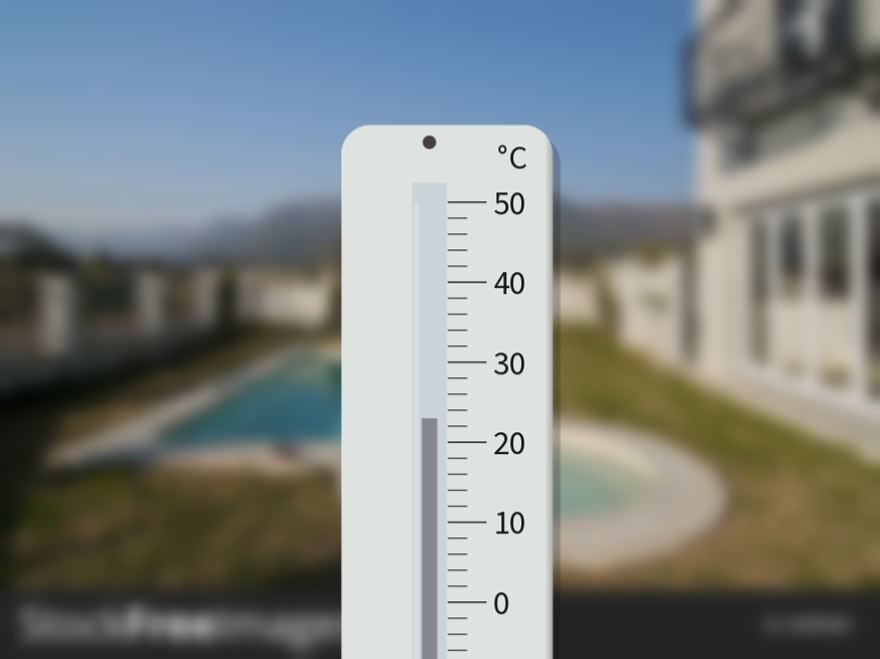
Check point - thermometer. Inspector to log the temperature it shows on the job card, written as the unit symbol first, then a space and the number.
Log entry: °C 23
